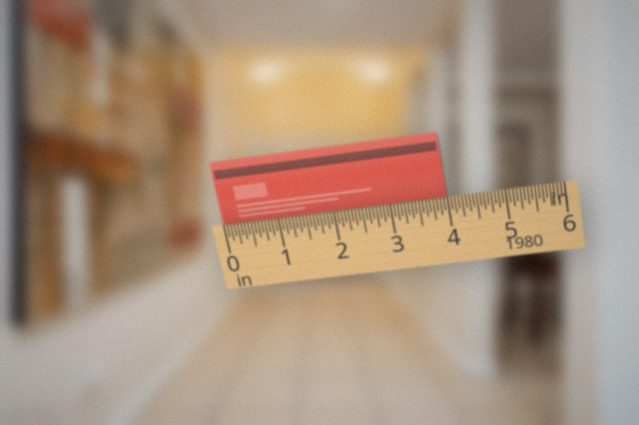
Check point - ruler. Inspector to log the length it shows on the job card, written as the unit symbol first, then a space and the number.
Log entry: in 4
